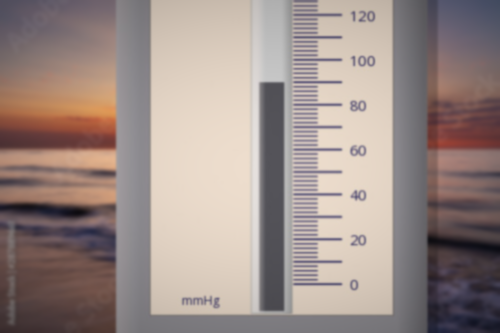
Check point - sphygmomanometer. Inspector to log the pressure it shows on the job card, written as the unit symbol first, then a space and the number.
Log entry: mmHg 90
